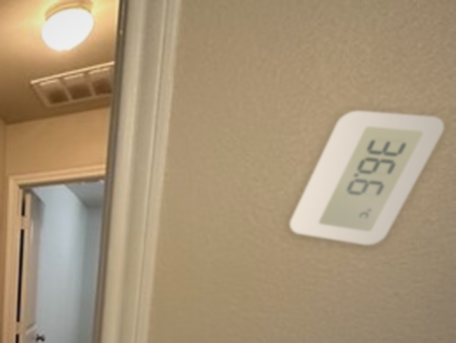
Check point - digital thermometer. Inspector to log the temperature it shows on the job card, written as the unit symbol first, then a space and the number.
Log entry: °C 36.6
